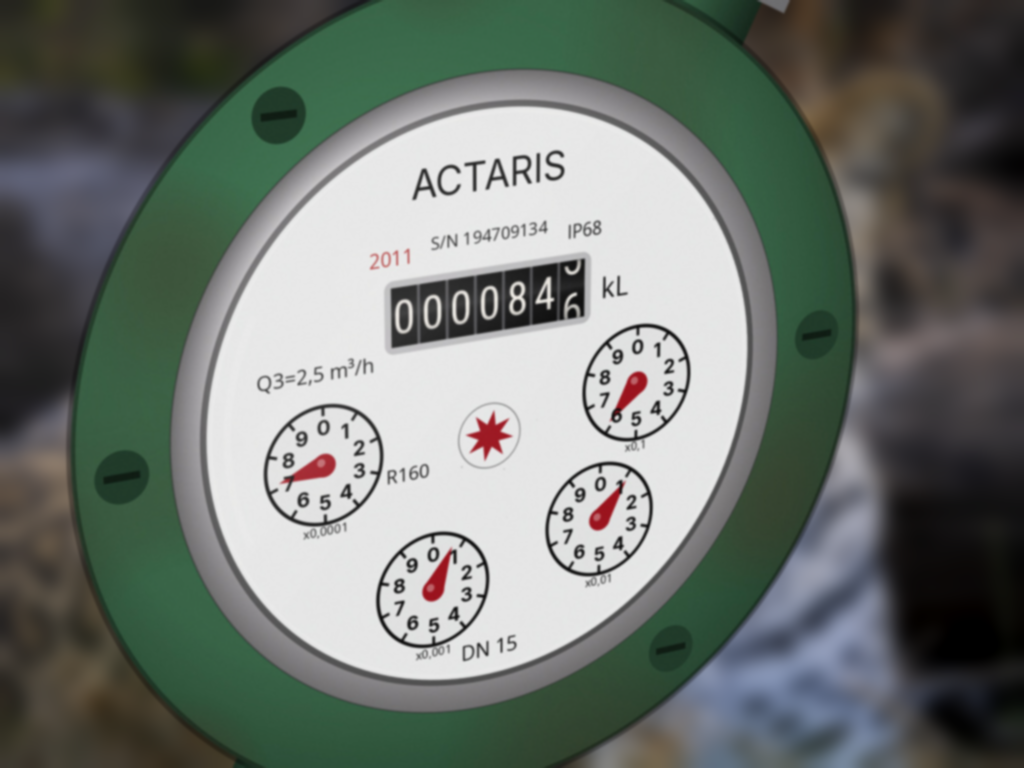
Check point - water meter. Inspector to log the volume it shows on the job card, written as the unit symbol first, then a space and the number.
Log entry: kL 845.6107
